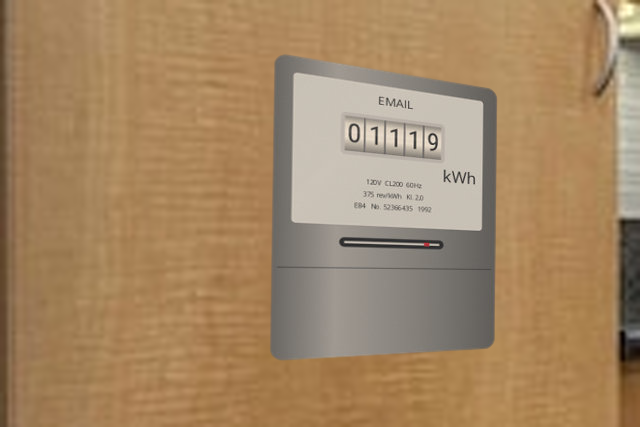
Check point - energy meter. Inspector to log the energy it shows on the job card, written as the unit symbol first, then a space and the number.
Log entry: kWh 1119
